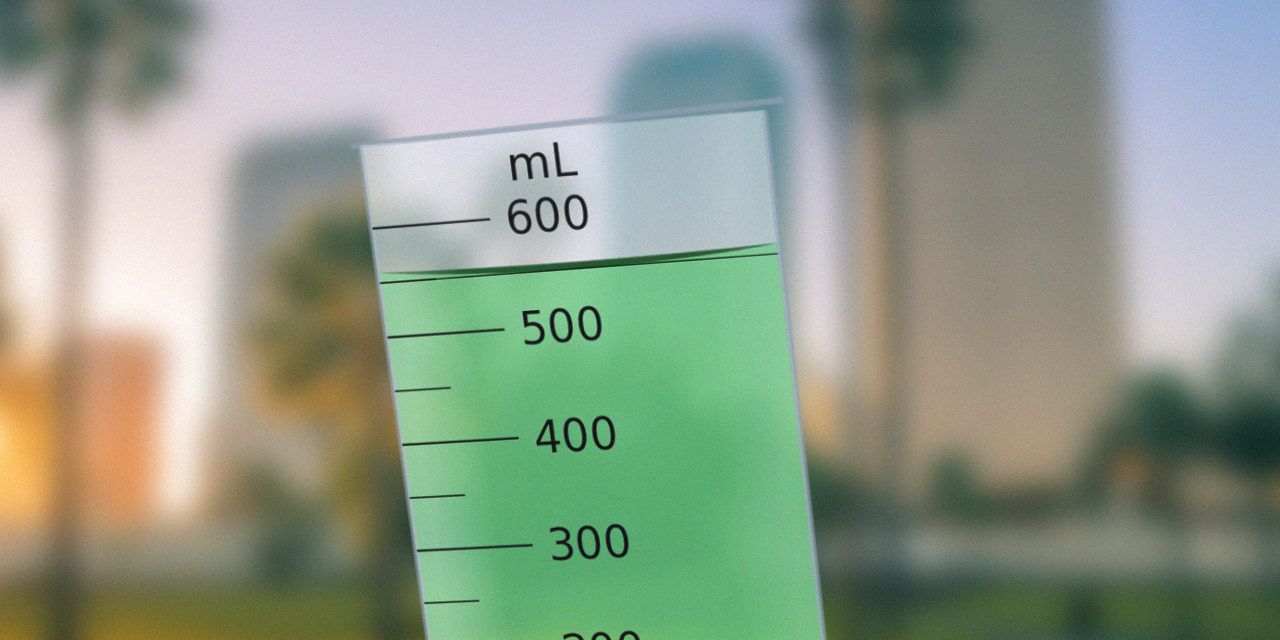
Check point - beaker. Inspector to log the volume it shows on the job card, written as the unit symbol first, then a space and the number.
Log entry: mL 550
